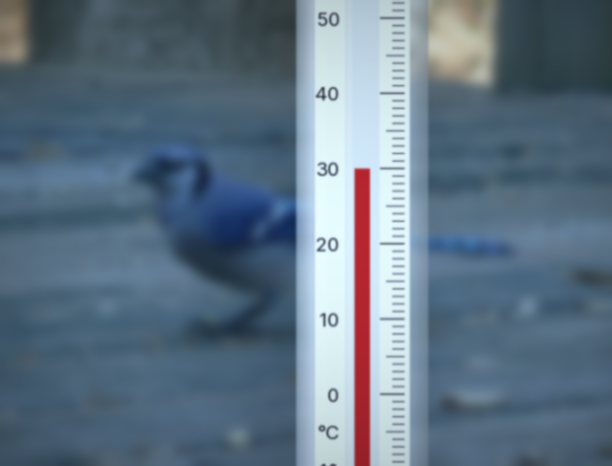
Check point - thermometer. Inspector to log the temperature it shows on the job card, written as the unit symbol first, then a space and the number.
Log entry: °C 30
